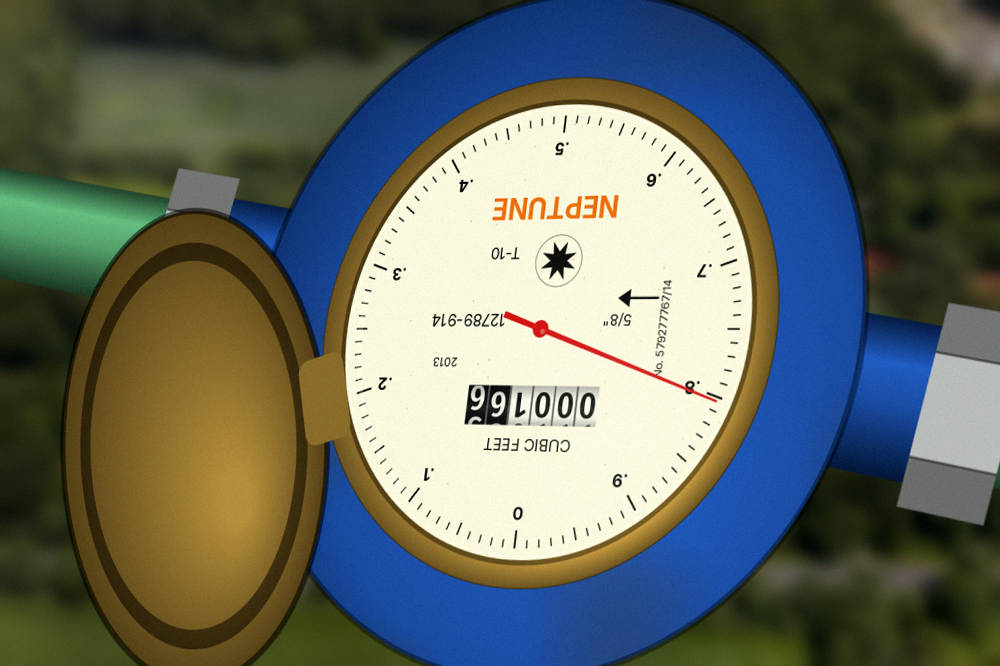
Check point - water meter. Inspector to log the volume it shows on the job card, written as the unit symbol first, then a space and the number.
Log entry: ft³ 165.80
